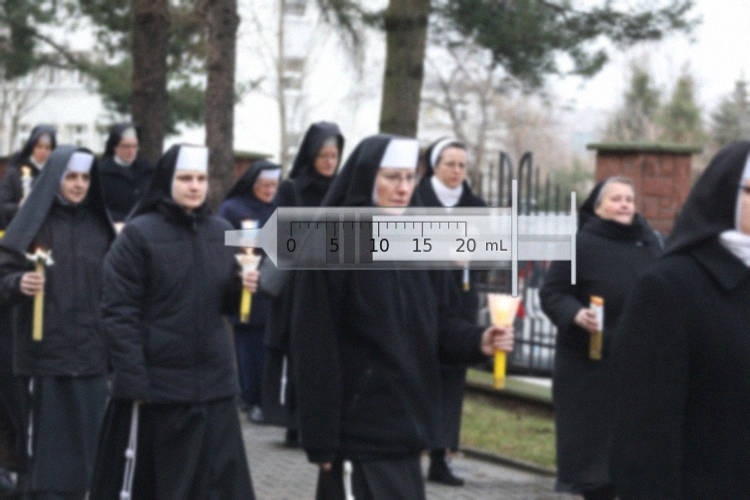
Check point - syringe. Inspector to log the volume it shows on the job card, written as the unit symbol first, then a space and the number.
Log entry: mL 4
